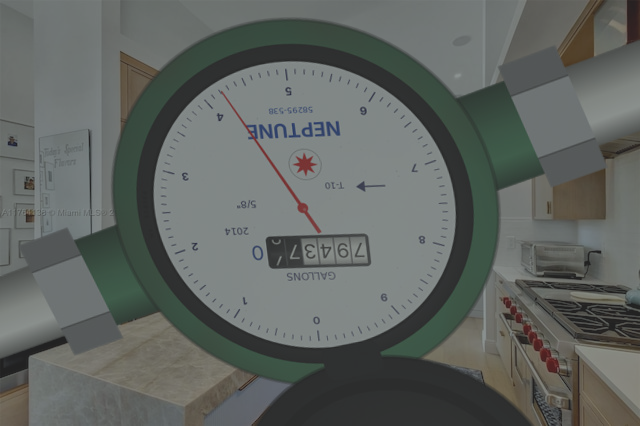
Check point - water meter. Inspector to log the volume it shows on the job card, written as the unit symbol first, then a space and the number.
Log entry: gal 7943774.2
